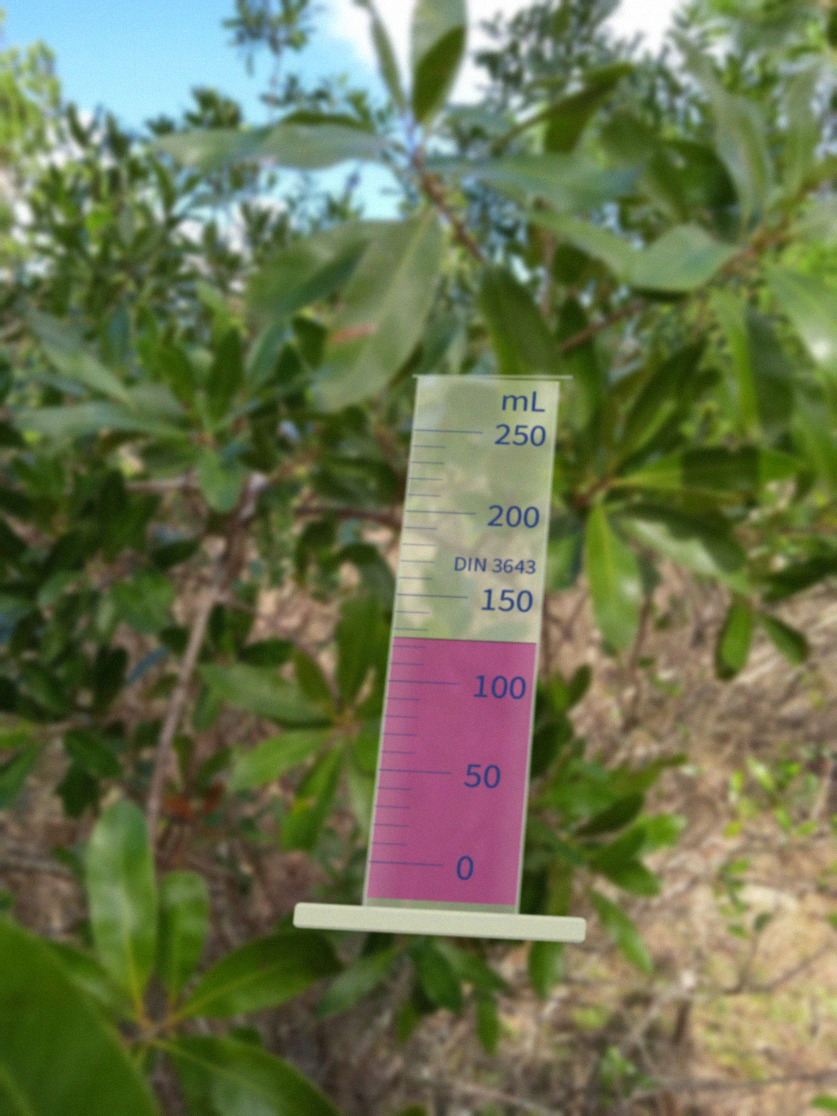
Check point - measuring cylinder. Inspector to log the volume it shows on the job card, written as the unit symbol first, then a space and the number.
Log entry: mL 125
